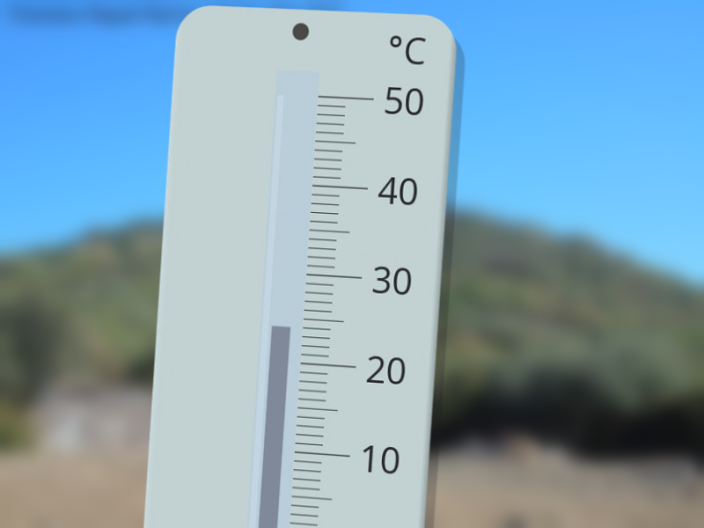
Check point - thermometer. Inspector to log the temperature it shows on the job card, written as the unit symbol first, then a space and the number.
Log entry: °C 24
